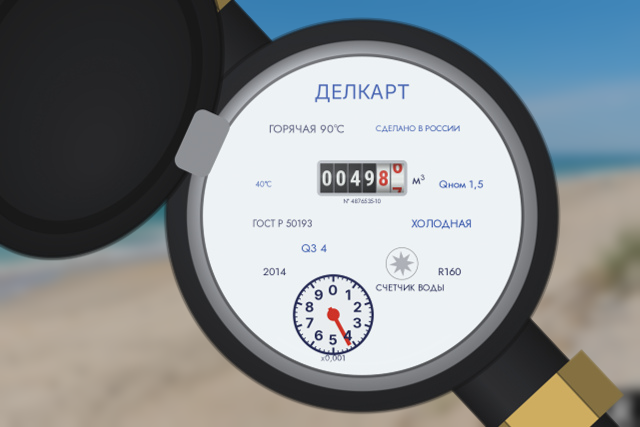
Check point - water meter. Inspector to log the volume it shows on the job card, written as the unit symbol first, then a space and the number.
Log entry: m³ 49.864
